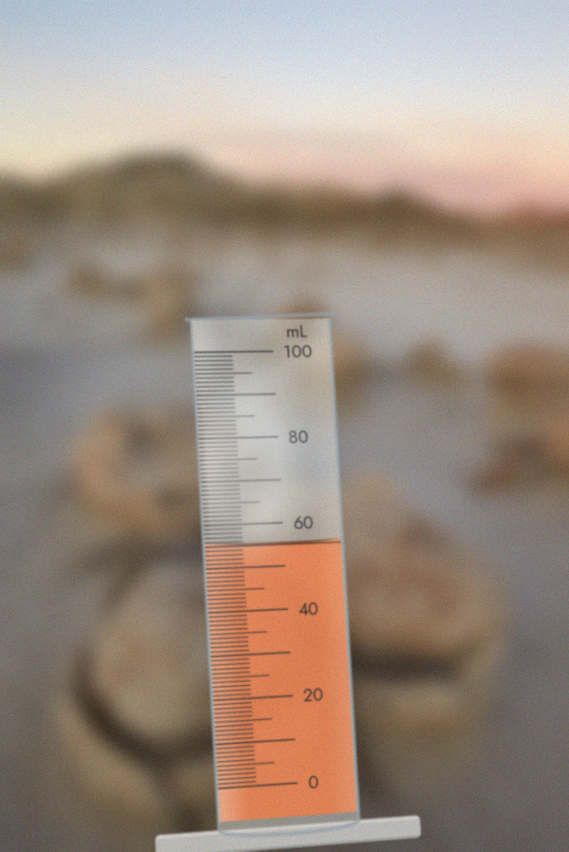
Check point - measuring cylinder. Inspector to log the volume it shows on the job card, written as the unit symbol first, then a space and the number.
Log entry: mL 55
